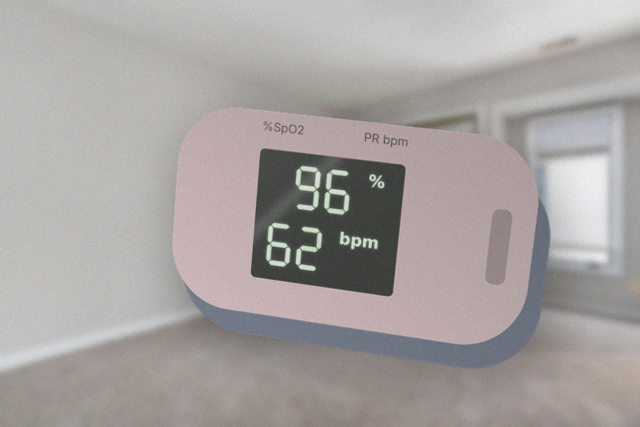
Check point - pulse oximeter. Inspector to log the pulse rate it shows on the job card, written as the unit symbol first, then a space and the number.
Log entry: bpm 62
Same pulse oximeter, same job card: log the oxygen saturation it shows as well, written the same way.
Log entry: % 96
